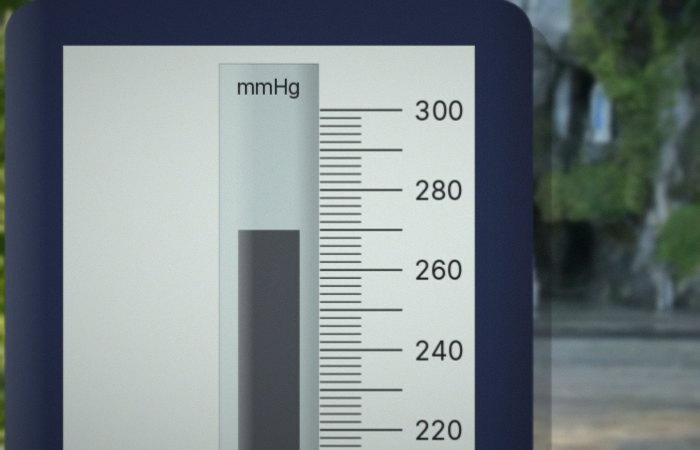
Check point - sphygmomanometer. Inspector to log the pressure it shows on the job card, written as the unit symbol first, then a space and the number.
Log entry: mmHg 270
